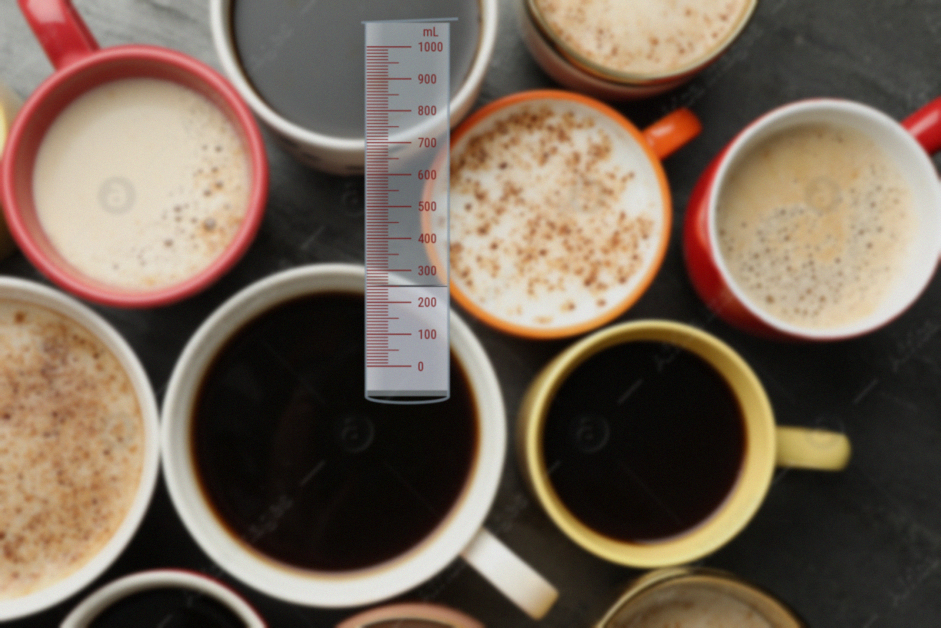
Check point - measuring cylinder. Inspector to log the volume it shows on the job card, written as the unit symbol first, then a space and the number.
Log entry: mL 250
